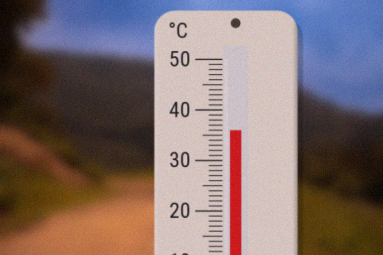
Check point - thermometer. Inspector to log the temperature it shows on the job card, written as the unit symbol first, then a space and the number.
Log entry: °C 36
